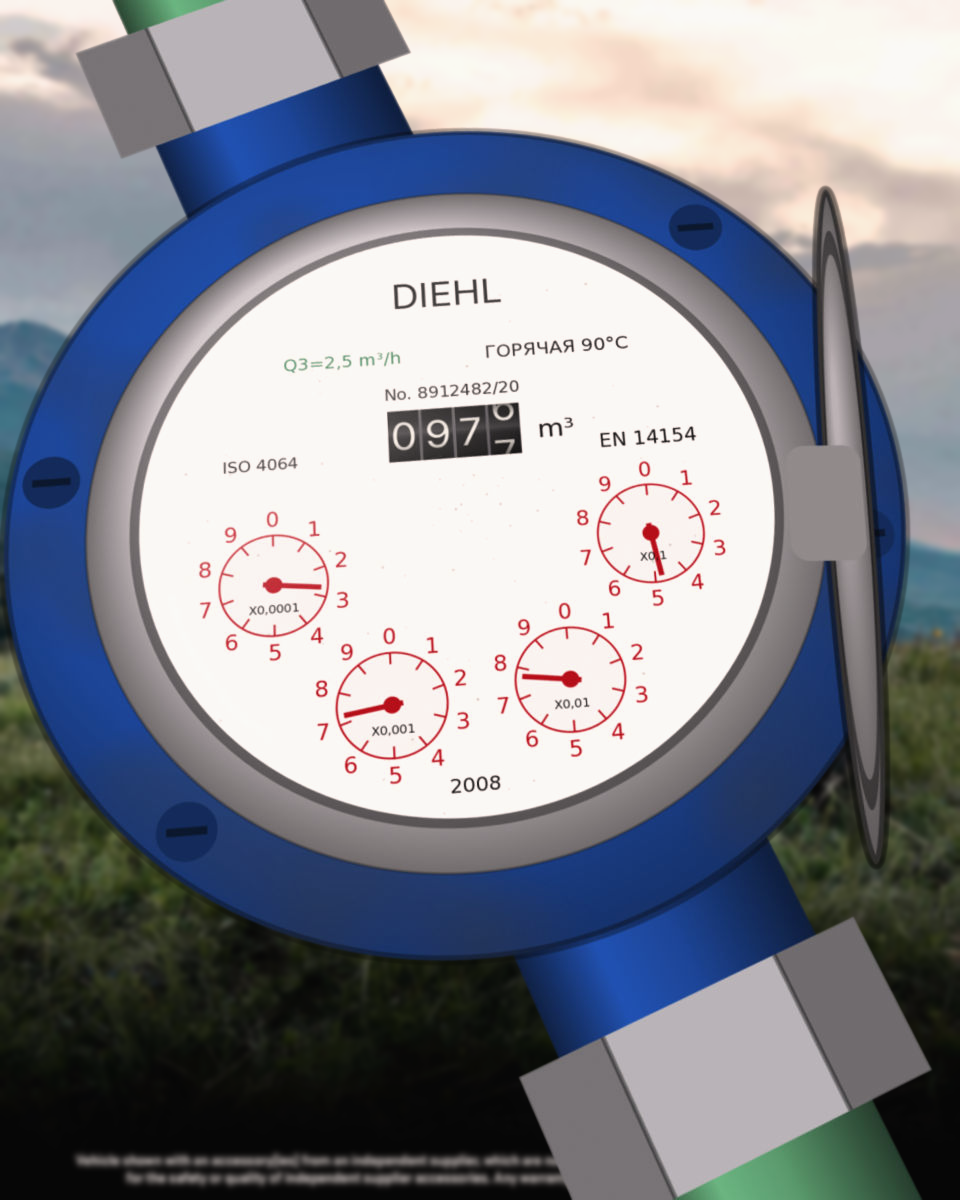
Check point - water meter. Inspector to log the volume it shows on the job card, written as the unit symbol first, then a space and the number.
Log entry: m³ 976.4772
